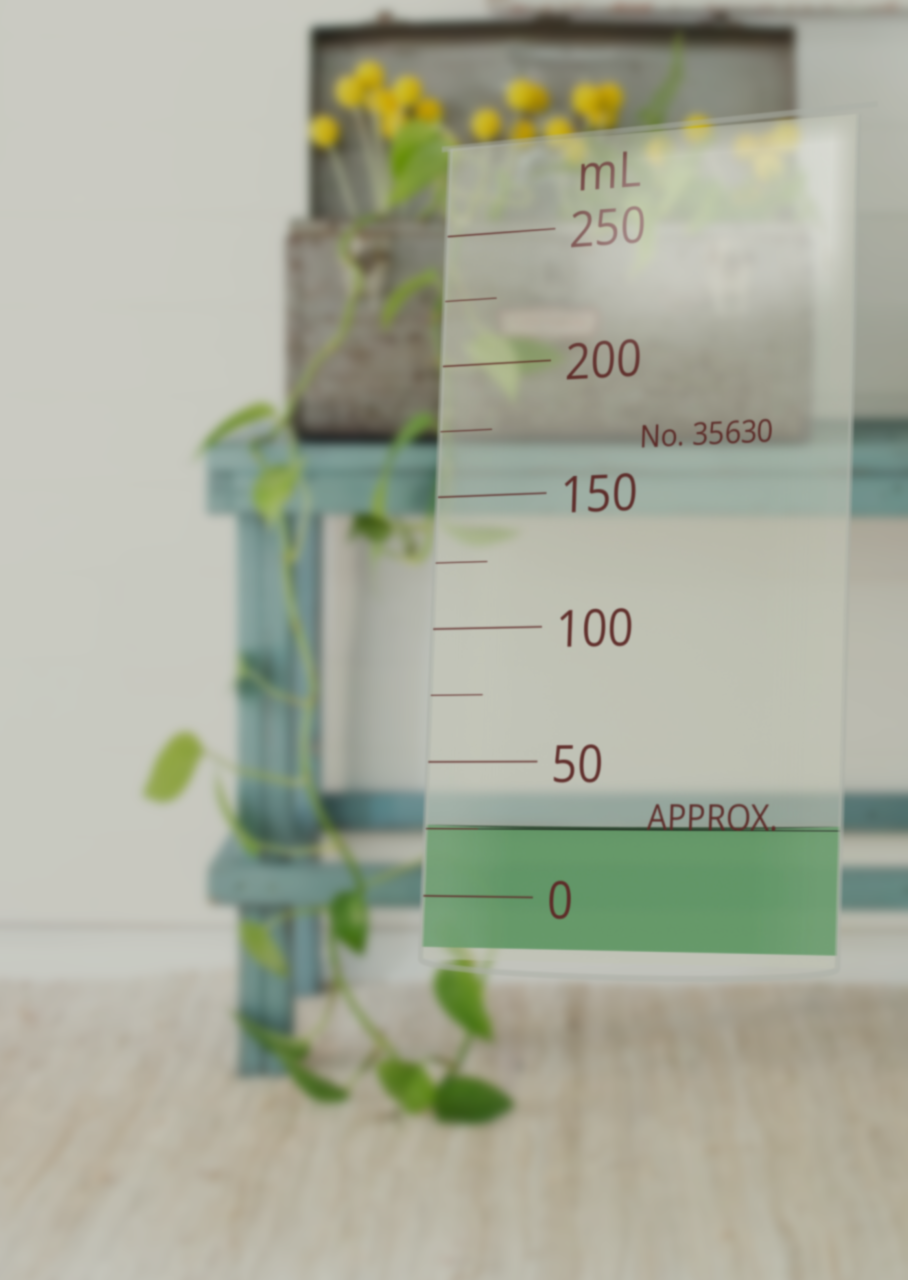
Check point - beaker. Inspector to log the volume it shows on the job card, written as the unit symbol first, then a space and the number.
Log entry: mL 25
